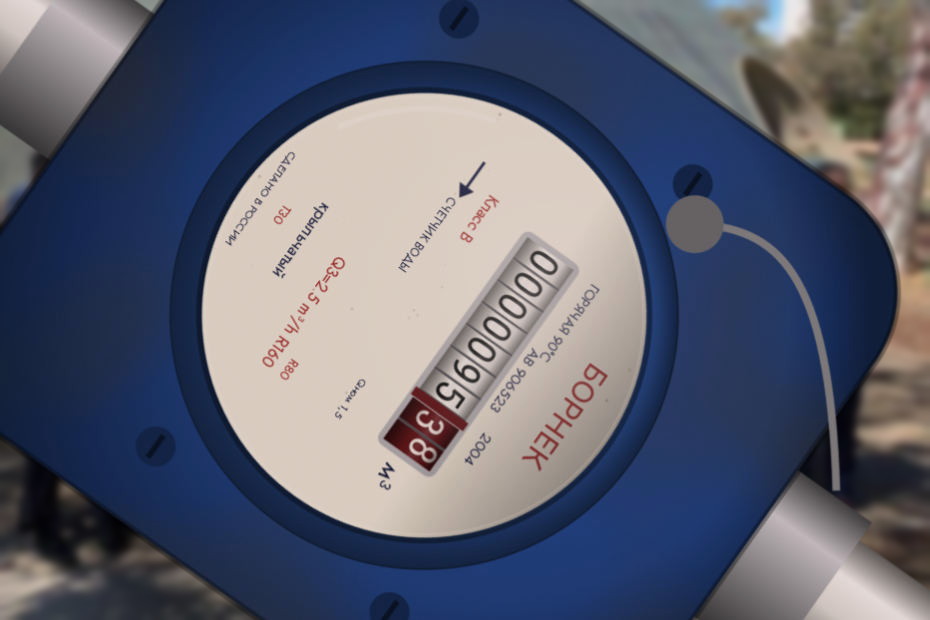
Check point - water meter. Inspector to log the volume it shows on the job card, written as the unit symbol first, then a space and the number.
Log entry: m³ 95.38
